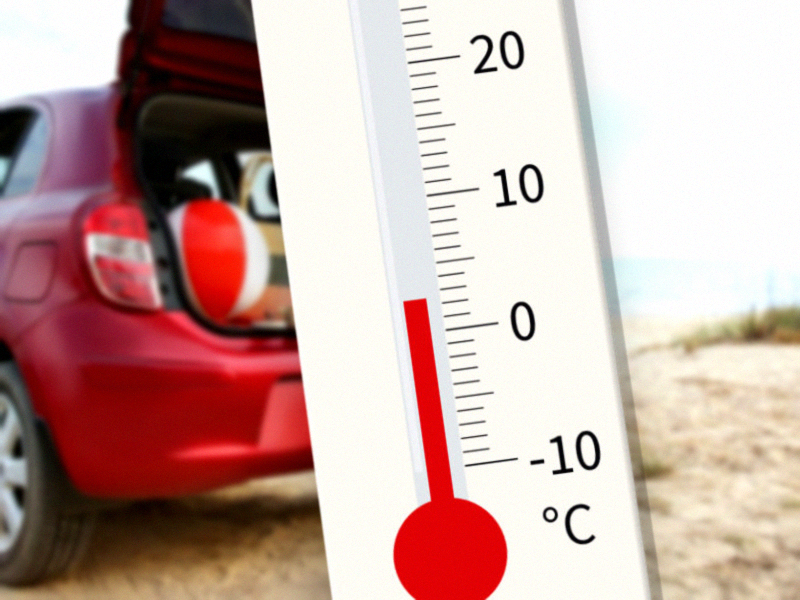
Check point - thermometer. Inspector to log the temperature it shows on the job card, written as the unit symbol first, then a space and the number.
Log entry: °C 2.5
